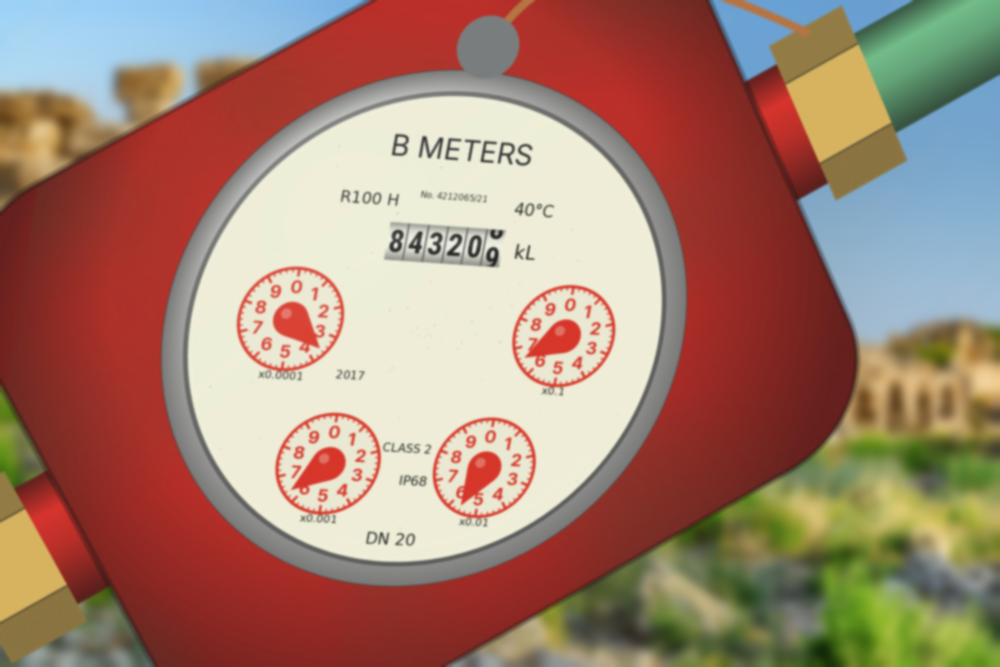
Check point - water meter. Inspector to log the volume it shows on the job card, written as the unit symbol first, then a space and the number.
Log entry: kL 843208.6563
